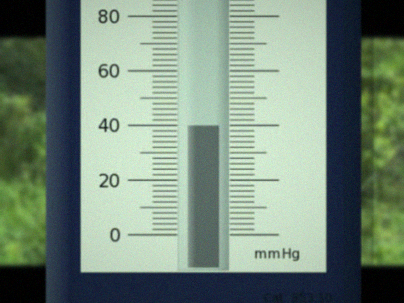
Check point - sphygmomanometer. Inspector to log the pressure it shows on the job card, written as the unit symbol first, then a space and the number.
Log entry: mmHg 40
